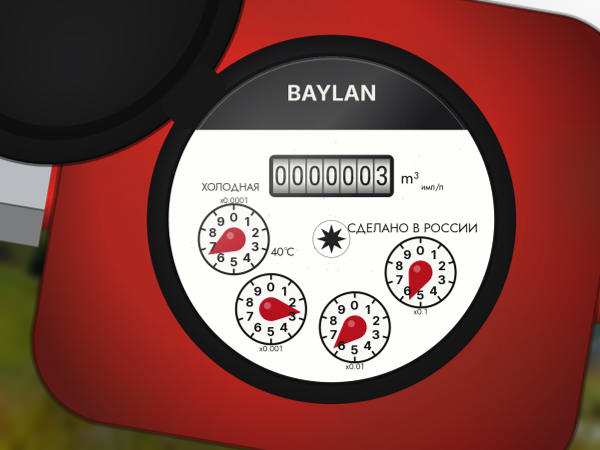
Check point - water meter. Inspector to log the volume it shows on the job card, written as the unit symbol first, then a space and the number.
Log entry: m³ 3.5626
